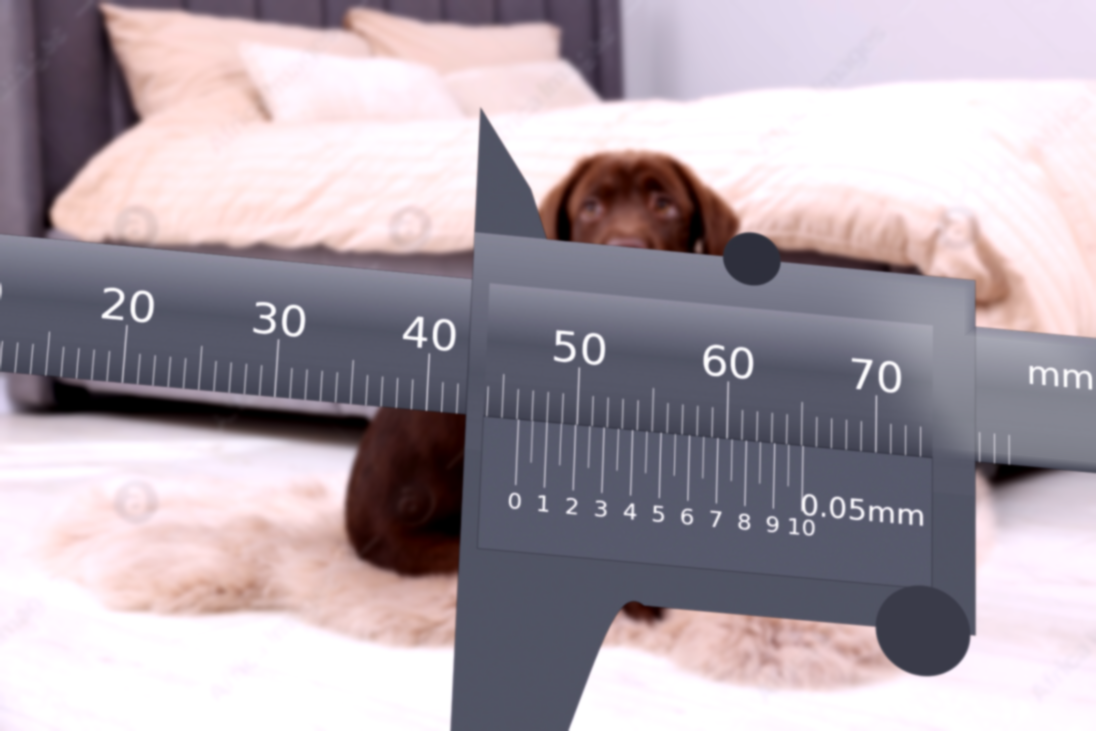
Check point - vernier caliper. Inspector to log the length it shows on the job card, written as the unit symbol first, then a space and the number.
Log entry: mm 46.1
